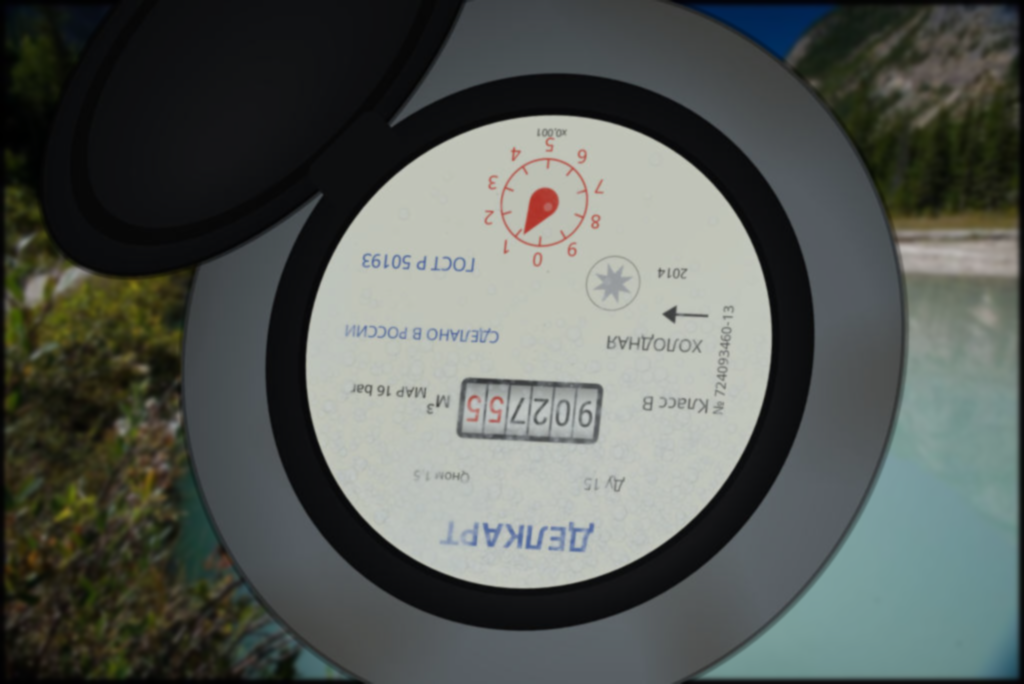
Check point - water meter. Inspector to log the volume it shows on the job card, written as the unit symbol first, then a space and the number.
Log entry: m³ 9027.550
